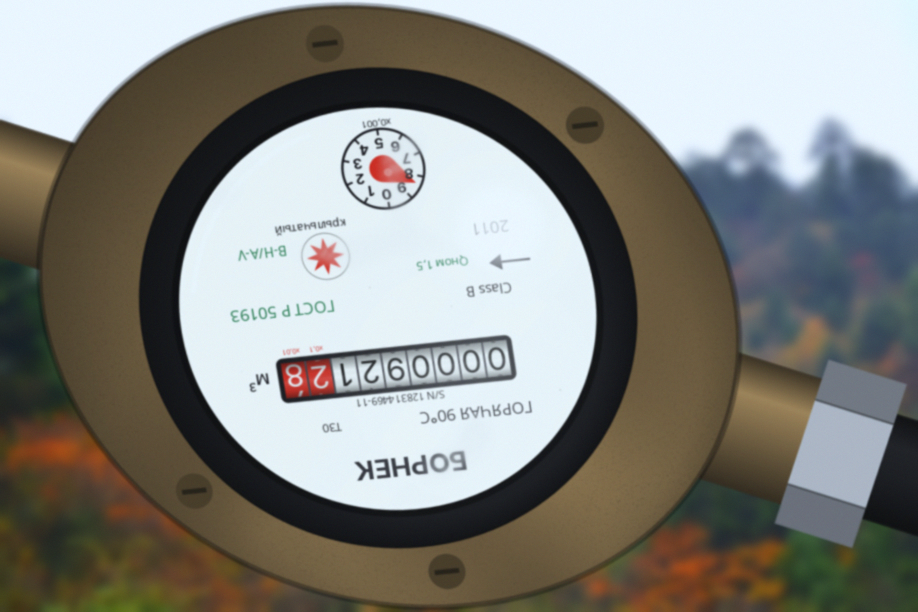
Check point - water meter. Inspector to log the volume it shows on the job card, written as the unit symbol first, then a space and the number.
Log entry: m³ 921.278
